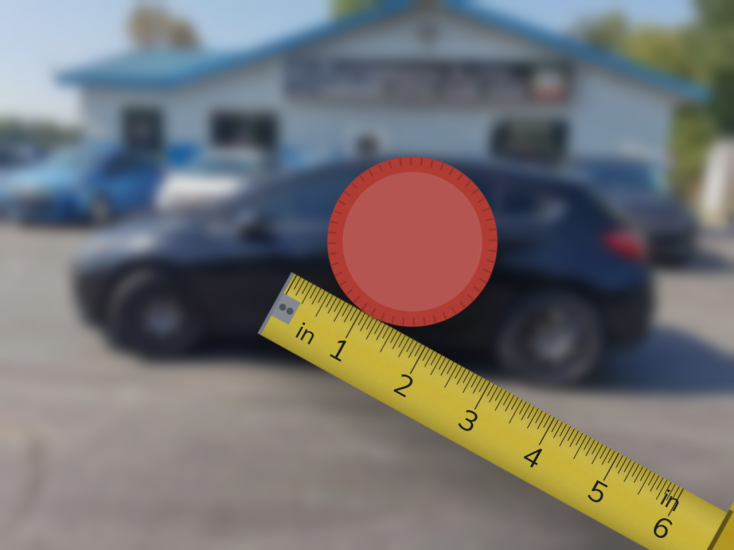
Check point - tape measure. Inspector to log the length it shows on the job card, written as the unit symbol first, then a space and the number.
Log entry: in 2.3125
